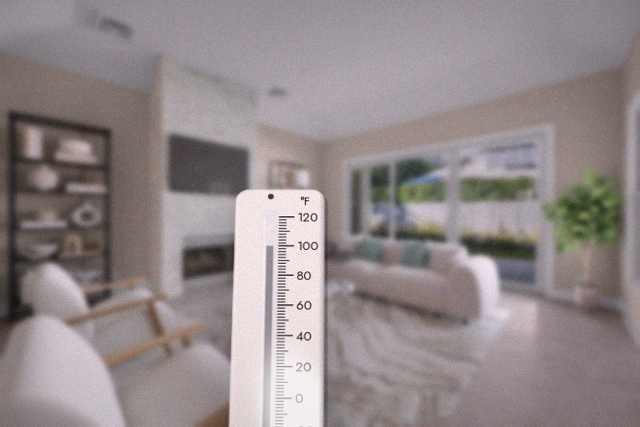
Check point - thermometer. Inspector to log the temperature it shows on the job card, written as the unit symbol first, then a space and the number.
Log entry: °F 100
